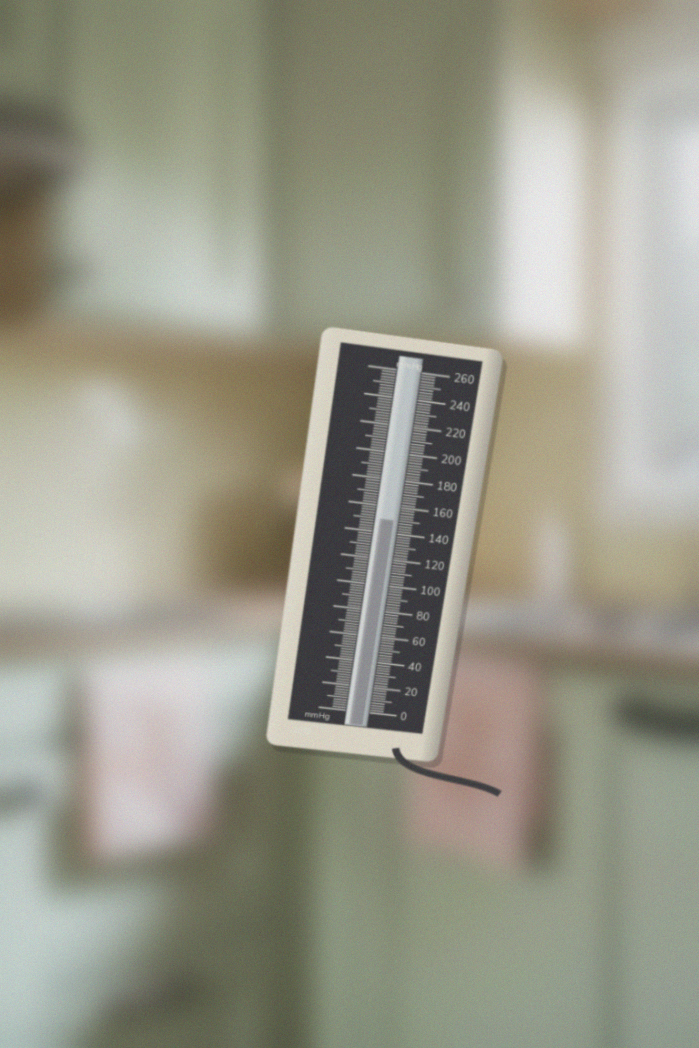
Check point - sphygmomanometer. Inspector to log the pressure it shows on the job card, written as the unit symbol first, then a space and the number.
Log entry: mmHg 150
